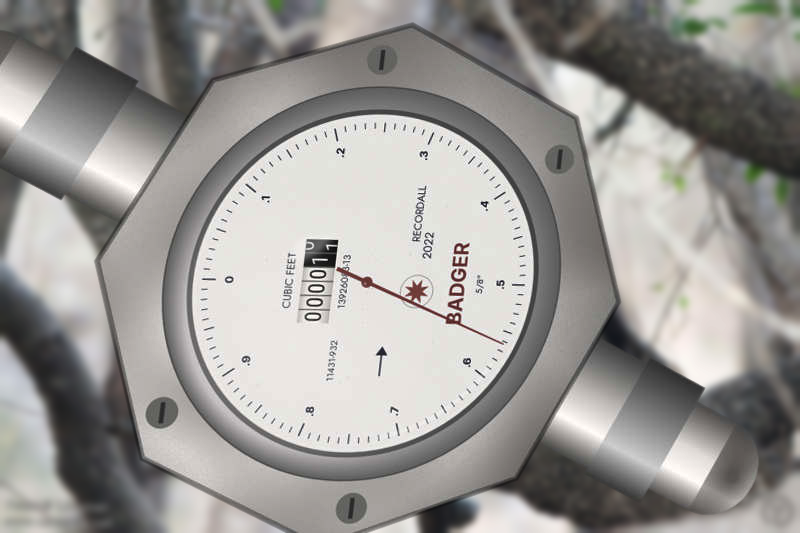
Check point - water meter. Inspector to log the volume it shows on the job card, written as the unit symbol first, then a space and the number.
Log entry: ft³ 10.56
